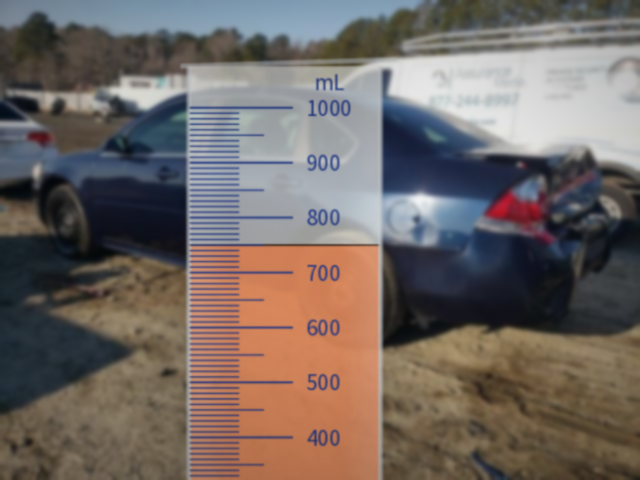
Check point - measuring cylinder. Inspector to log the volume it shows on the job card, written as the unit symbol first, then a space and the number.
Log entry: mL 750
